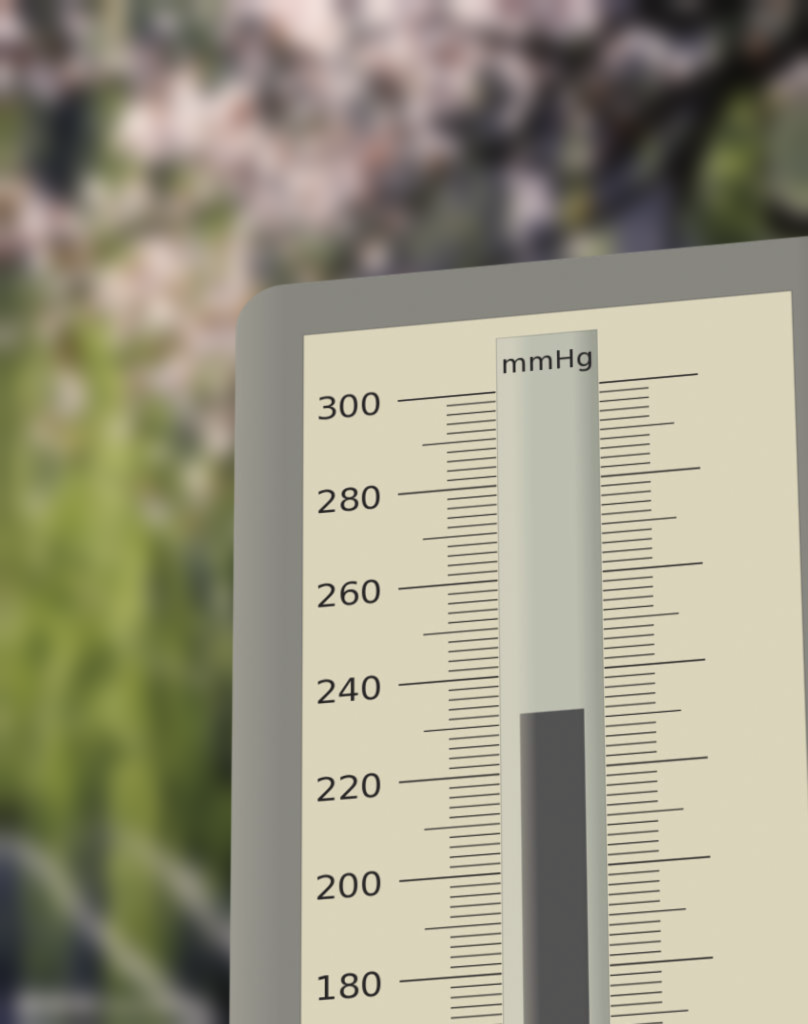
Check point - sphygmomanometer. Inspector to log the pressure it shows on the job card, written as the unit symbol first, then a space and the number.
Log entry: mmHg 232
